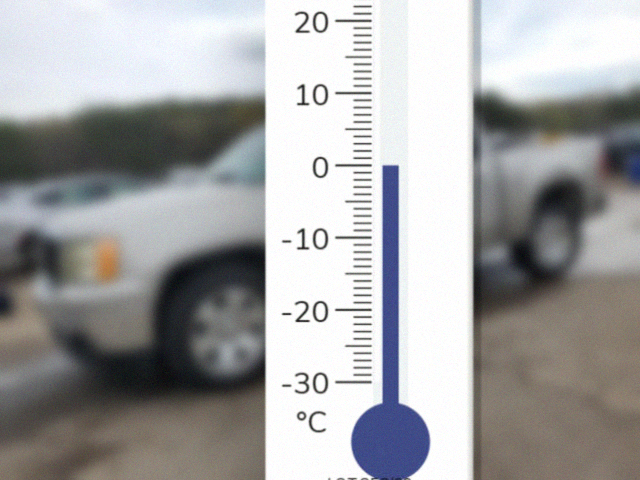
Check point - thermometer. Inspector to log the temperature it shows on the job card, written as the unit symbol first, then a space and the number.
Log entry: °C 0
